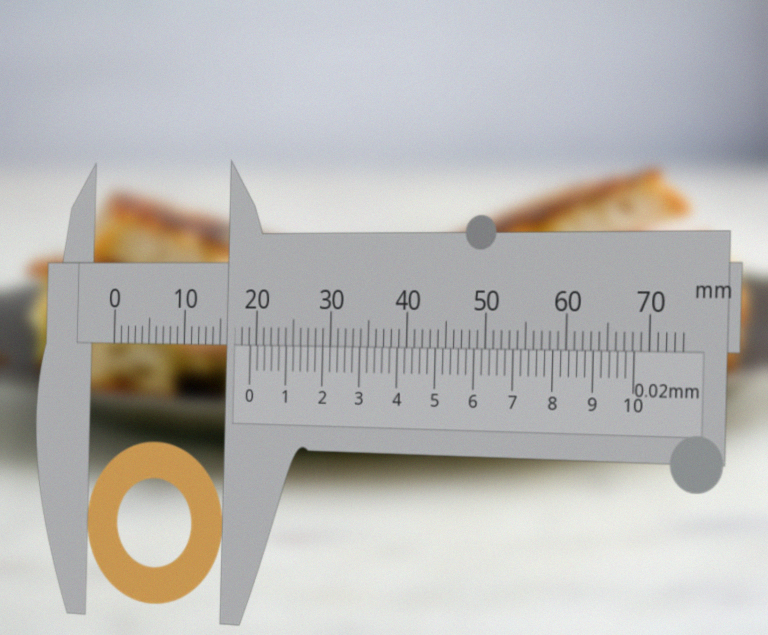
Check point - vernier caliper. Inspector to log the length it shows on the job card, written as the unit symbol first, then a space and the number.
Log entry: mm 19.2
